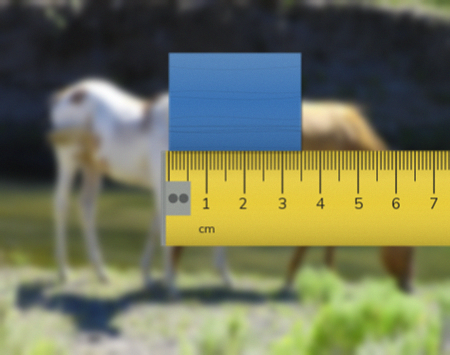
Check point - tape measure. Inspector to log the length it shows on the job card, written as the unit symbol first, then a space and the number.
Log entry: cm 3.5
